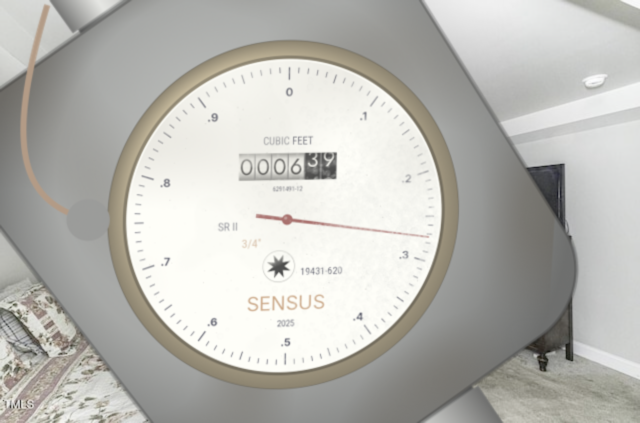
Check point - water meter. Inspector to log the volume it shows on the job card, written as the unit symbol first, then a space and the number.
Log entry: ft³ 639.27
